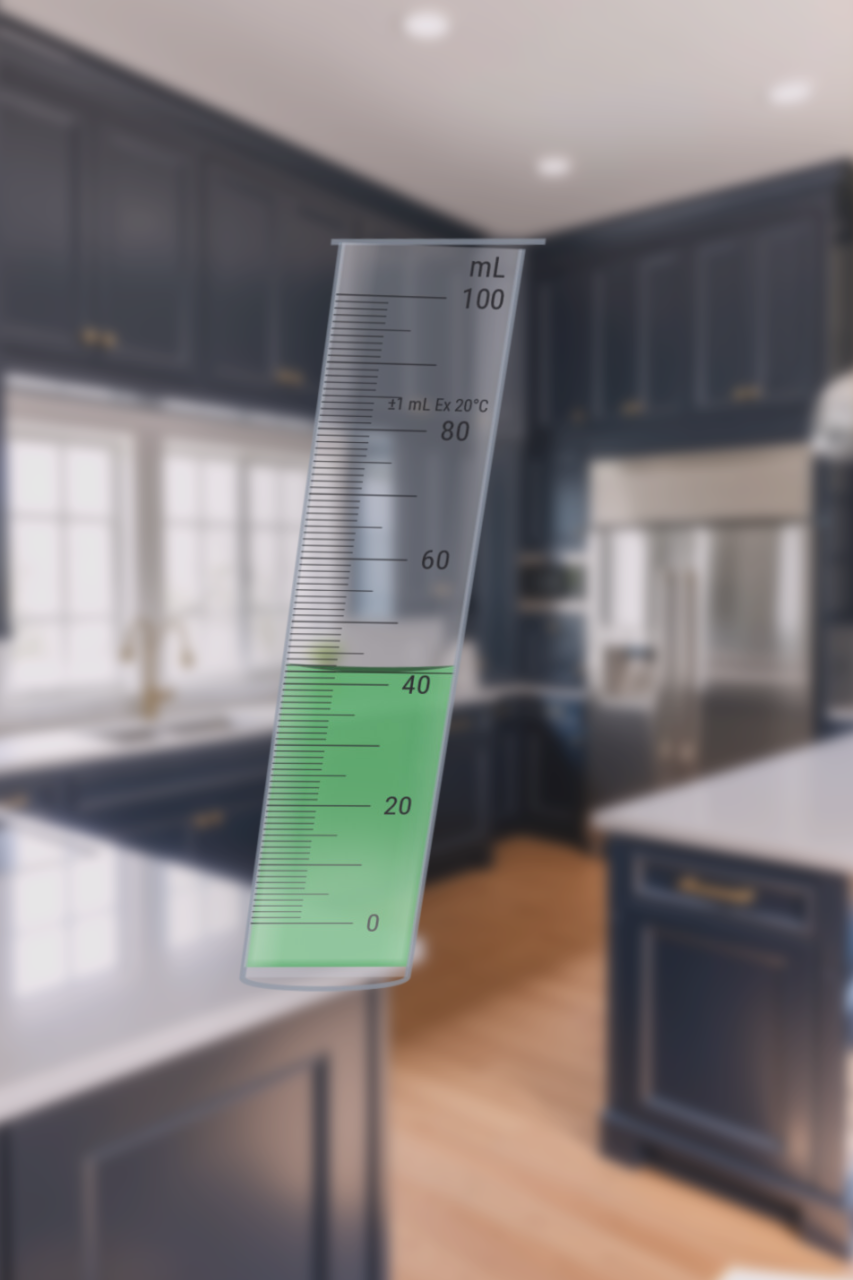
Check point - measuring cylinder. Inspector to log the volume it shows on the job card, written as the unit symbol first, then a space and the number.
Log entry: mL 42
